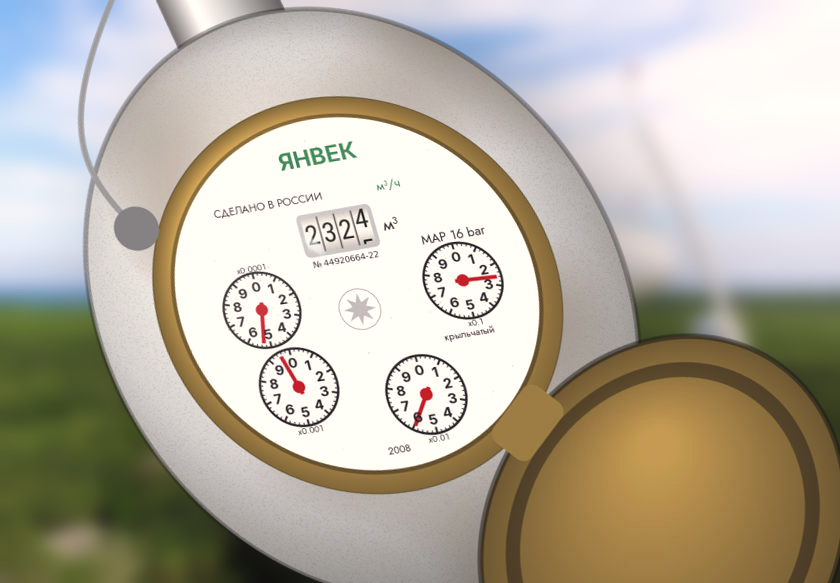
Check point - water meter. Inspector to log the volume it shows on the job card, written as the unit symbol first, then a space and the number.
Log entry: m³ 2324.2595
